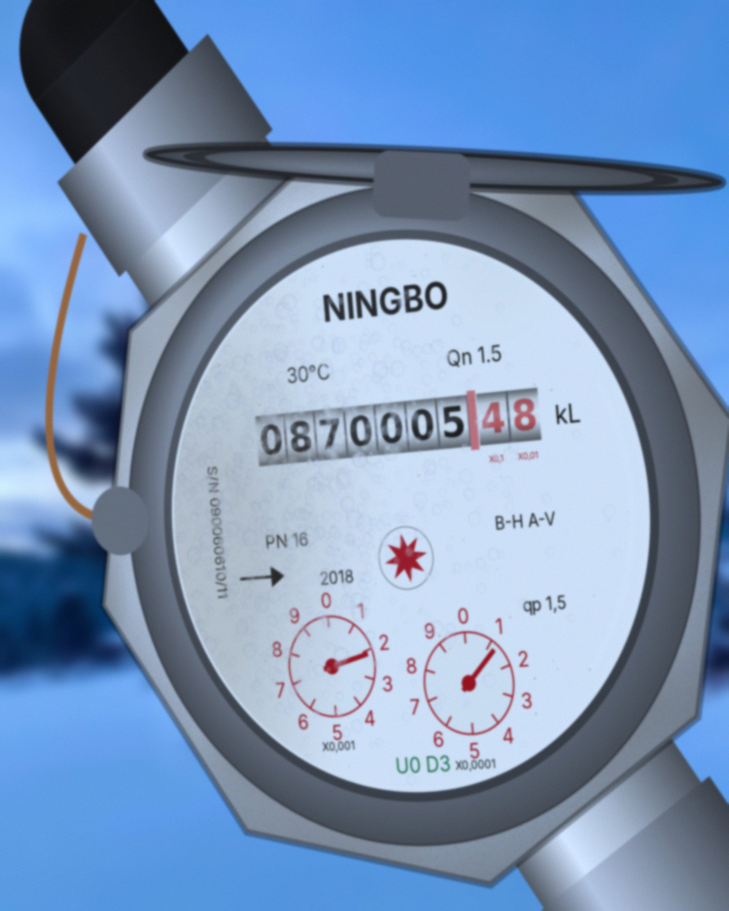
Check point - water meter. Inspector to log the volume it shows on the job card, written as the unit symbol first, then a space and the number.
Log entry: kL 870005.4821
